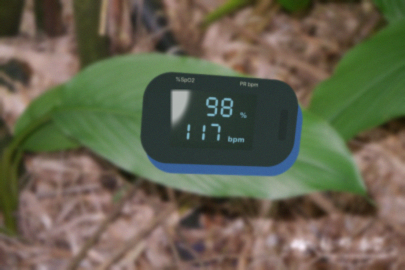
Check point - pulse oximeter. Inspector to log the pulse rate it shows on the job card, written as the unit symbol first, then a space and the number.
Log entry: bpm 117
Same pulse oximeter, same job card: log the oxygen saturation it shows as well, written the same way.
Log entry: % 98
